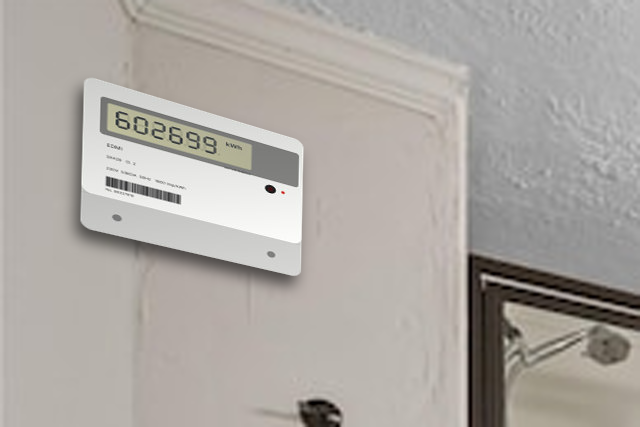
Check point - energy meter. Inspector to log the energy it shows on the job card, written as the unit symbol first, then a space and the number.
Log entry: kWh 602699
